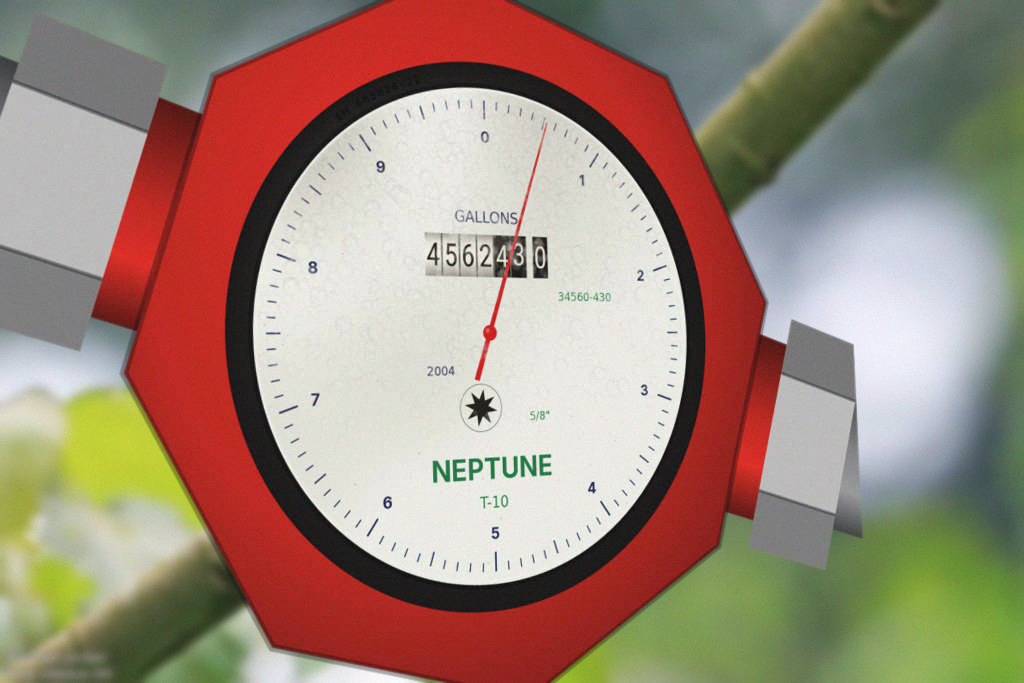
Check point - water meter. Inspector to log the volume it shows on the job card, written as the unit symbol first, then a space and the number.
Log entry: gal 4562430.5
